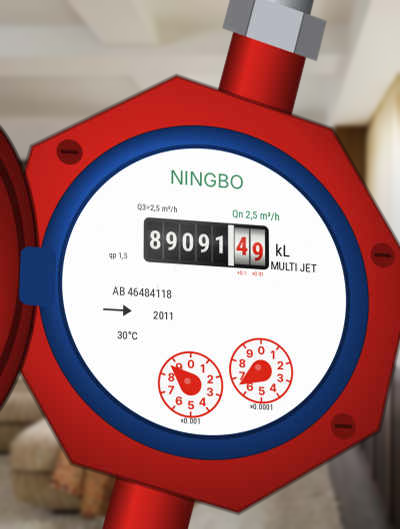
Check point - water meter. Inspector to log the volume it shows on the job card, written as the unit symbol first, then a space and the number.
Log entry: kL 89091.4886
